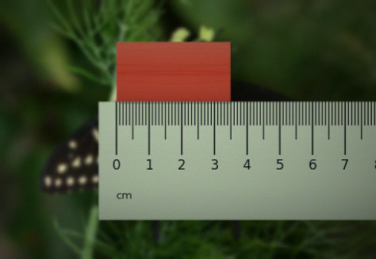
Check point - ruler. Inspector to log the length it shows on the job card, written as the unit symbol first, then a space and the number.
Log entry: cm 3.5
